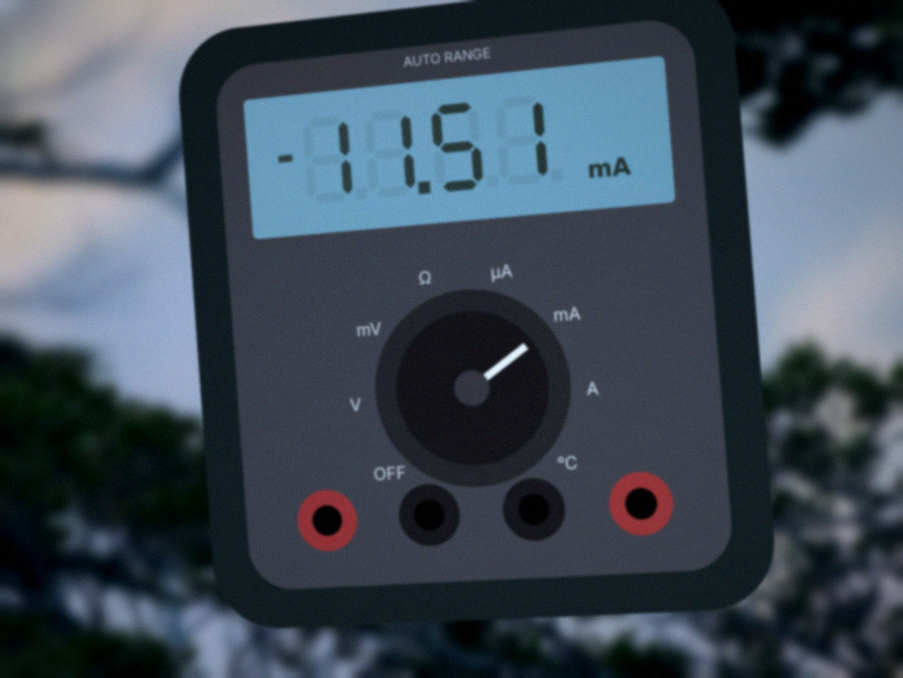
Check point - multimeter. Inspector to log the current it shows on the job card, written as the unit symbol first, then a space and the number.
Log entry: mA -11.51
